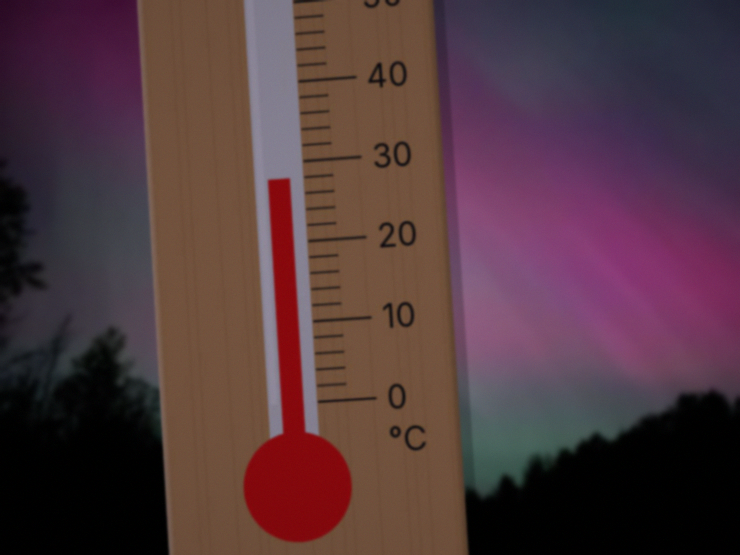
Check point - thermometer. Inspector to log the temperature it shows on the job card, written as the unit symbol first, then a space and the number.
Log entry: °C 28
